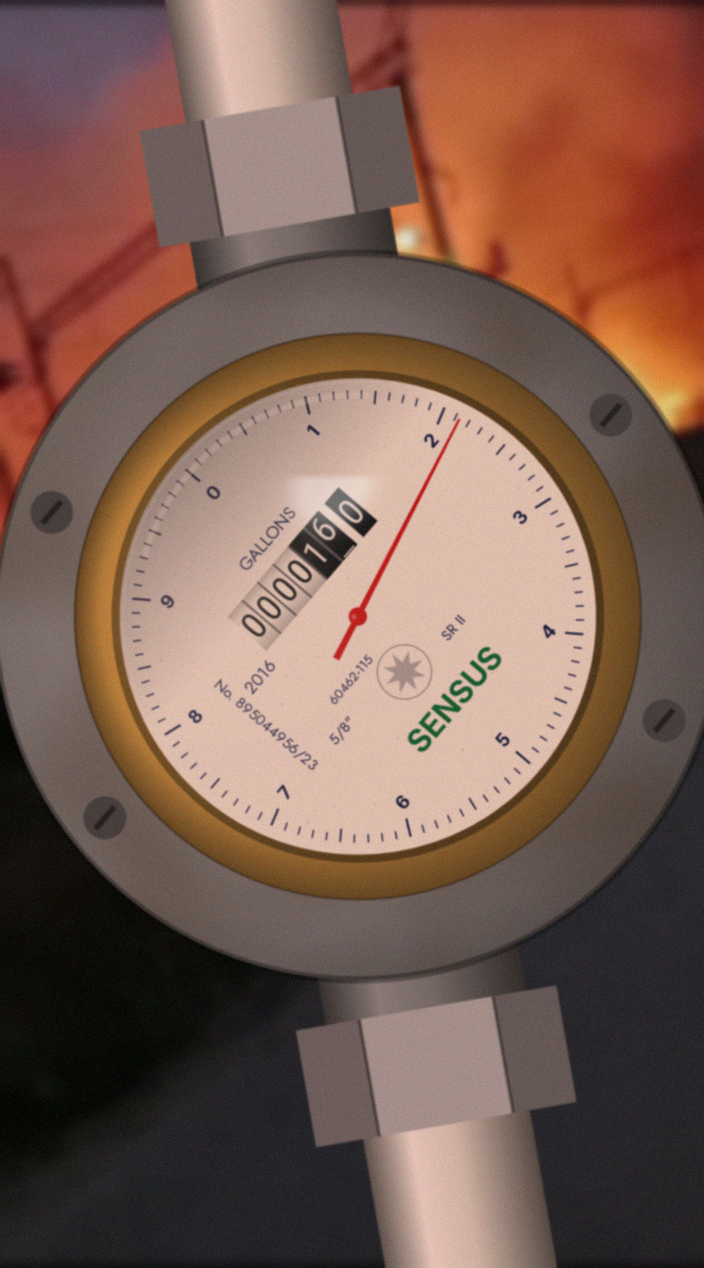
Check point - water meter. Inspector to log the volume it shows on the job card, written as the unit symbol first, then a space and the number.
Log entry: gal 162.1
